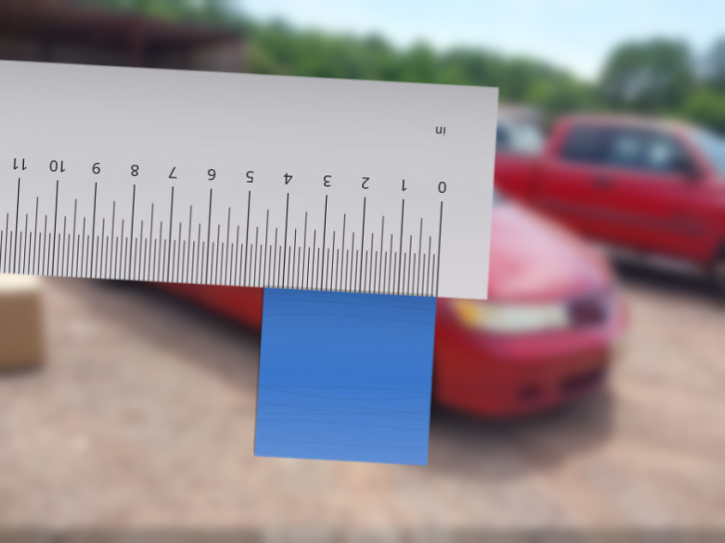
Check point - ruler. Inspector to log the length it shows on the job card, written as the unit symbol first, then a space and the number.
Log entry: in 4.5
